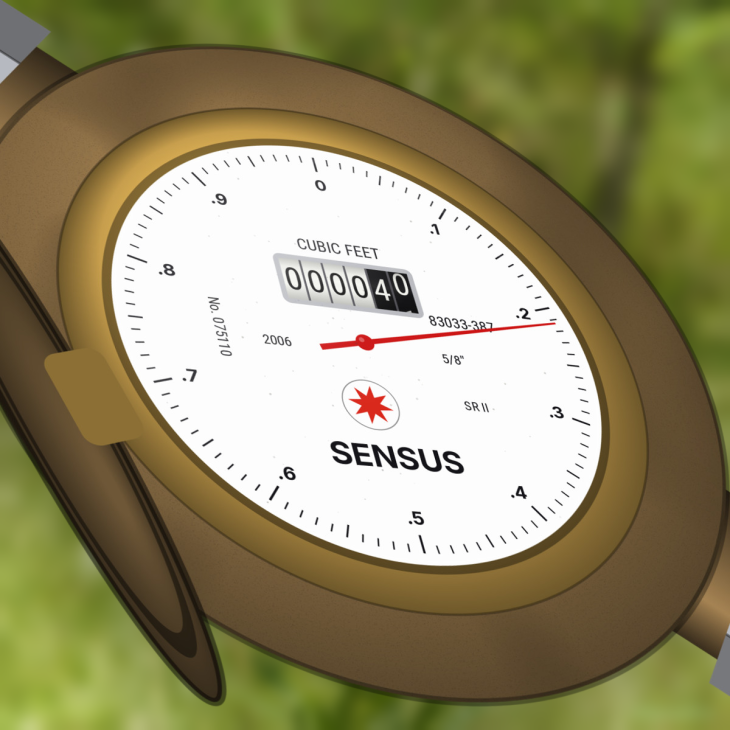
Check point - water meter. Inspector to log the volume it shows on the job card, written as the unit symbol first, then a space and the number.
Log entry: ft³ 40.21
